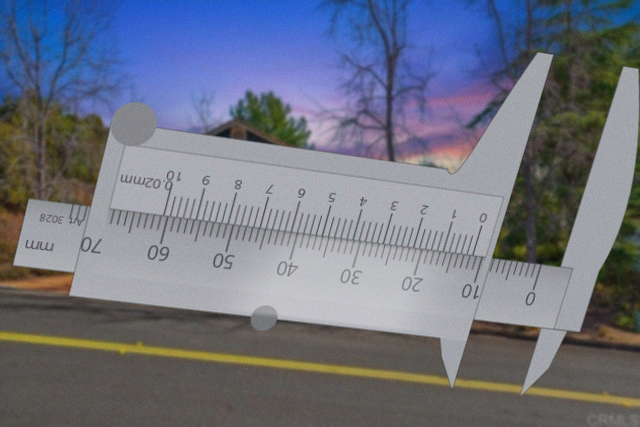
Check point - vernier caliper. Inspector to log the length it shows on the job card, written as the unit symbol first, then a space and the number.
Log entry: mm 11.6
